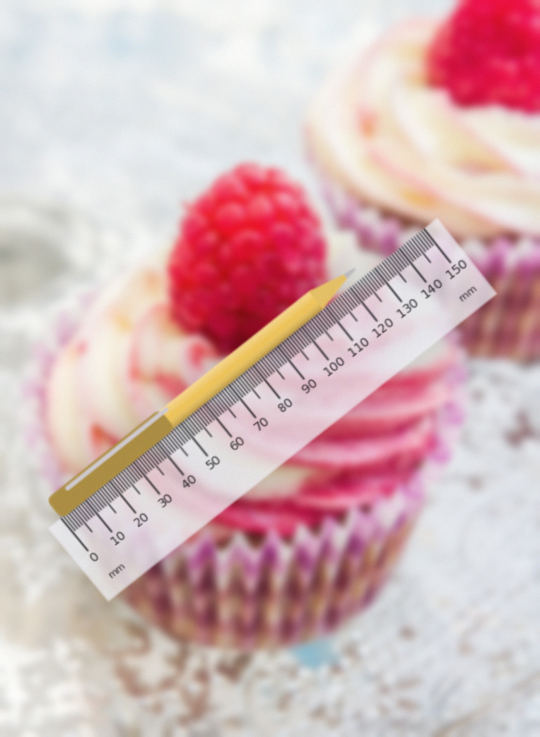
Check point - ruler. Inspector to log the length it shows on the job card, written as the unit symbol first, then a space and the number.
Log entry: mm 125
